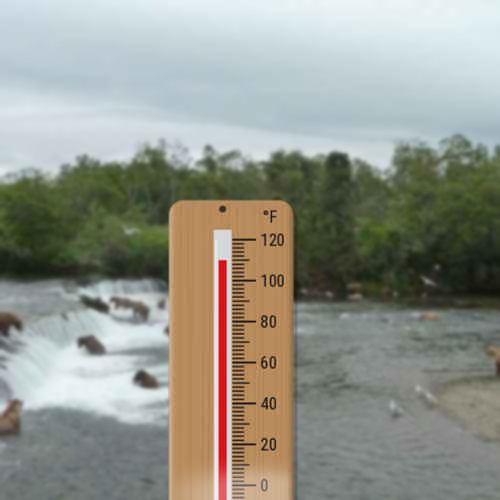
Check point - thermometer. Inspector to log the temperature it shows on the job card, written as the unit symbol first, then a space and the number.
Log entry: °F 110
